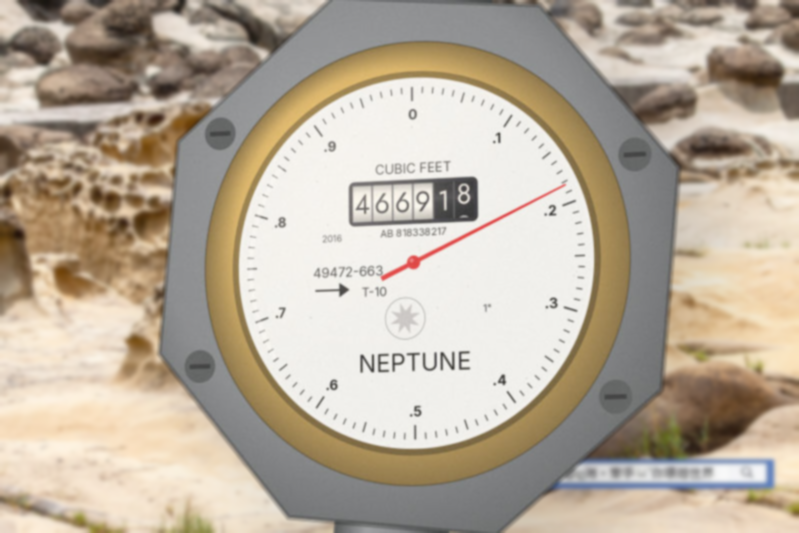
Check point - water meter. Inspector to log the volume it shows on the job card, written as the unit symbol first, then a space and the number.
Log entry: ft³ 466918.18
